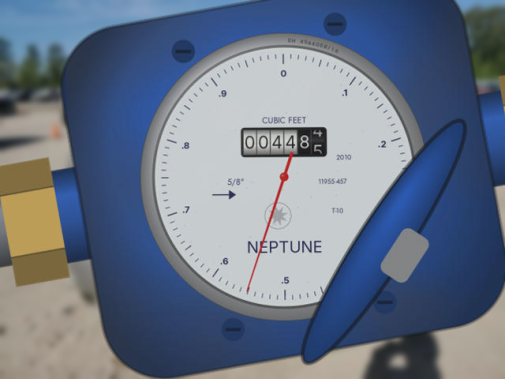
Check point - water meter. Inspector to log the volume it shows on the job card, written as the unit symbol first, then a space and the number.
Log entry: ft³ 4484.55
